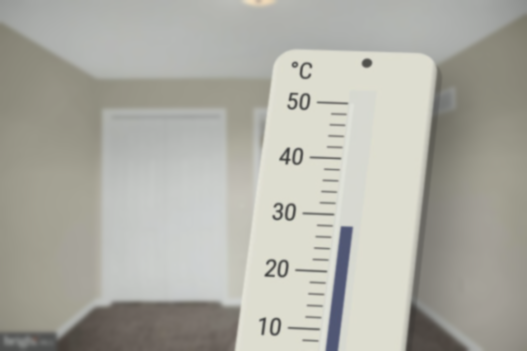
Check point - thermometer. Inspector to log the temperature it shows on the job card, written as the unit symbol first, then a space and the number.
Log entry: °C 28
